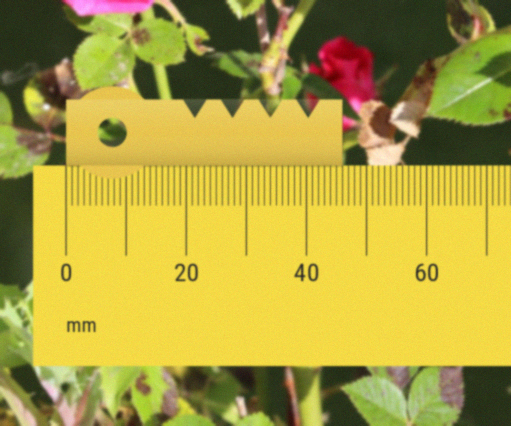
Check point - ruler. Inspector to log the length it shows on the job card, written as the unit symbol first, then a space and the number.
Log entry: mm 46
